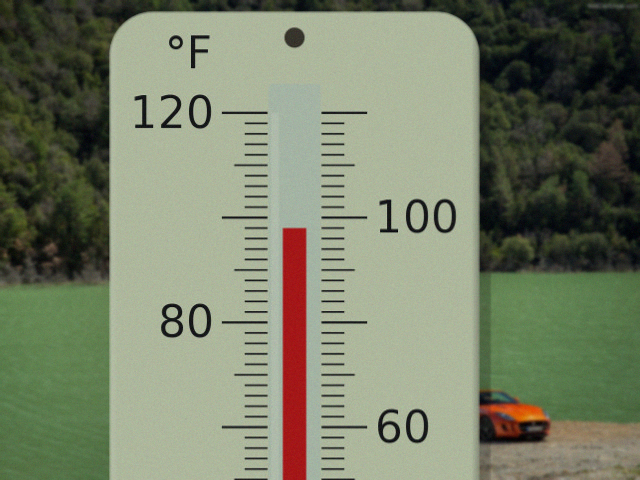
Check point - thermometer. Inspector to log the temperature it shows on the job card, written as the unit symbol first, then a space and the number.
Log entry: °F 98
